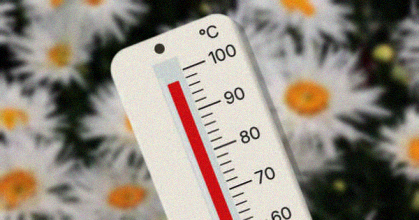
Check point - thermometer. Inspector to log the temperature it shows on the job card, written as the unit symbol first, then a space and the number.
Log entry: °C 98
